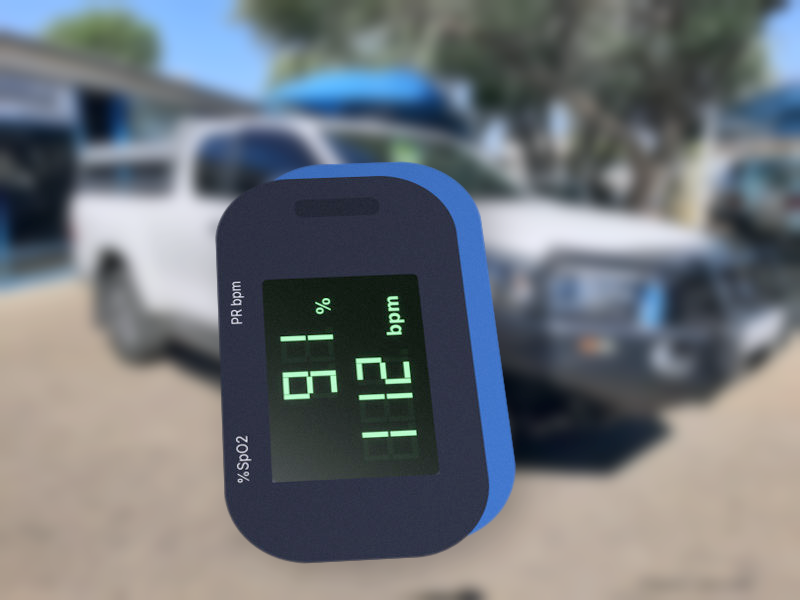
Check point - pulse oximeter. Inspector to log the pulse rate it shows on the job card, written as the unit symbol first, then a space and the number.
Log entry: bpm 112
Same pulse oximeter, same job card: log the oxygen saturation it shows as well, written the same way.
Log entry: % 91
